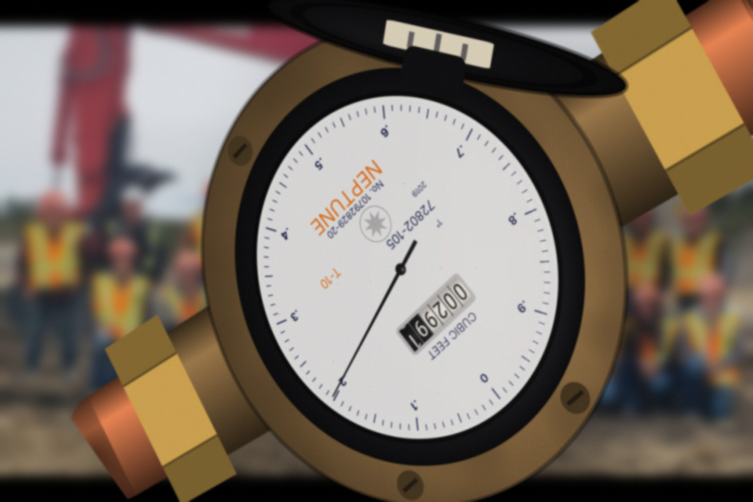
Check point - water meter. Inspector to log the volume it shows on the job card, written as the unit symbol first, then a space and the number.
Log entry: ft³ 2991.20
